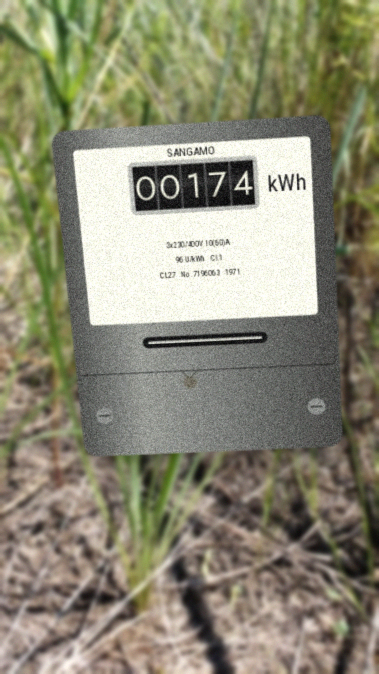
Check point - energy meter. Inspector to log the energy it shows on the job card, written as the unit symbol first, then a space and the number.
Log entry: kWh 174
